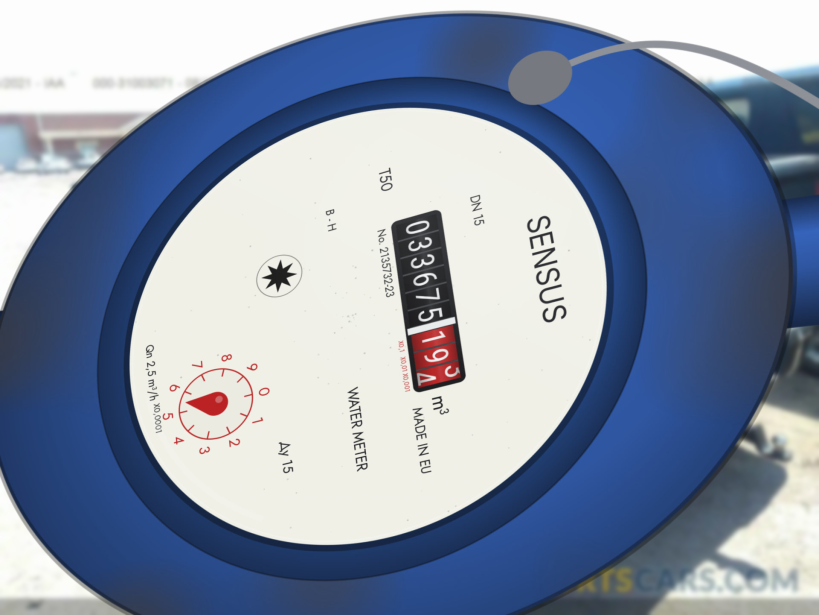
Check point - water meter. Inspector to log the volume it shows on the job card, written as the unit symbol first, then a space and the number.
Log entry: m³ 33675.1935
